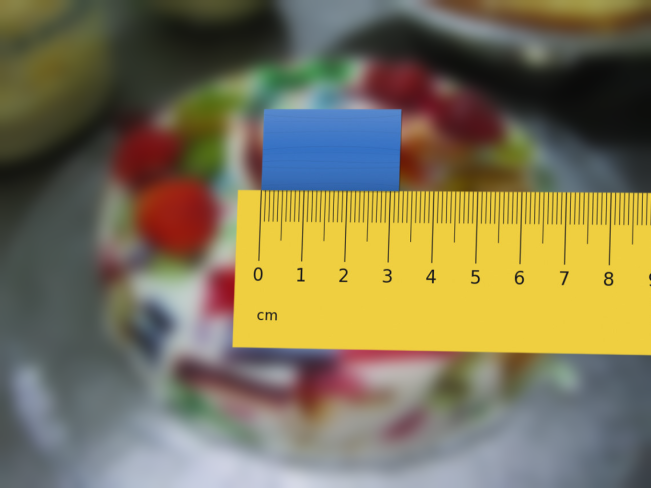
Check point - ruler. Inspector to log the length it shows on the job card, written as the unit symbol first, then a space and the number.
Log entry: cm 3.2
